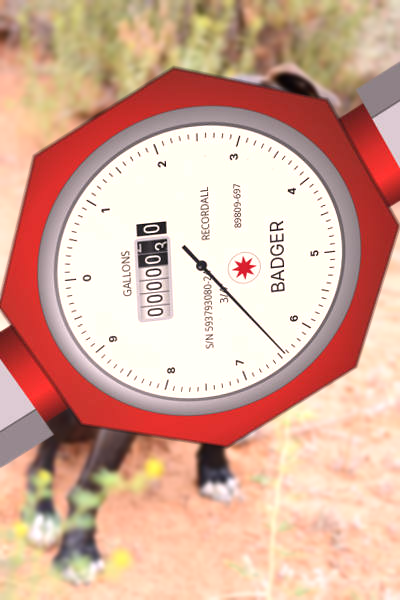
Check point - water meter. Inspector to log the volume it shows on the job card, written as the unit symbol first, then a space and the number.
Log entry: gal 26.4
